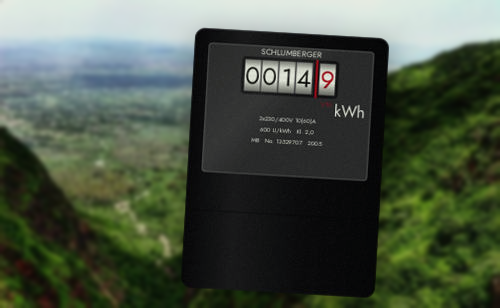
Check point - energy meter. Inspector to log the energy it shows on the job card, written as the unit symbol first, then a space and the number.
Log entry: kWh 14.9
